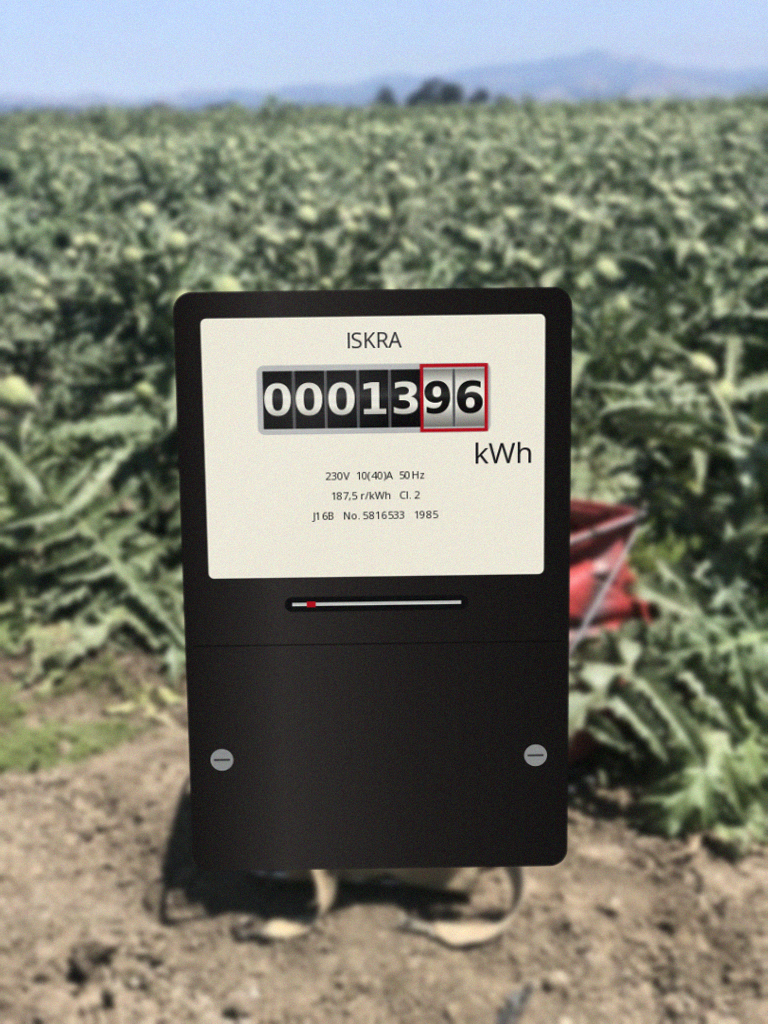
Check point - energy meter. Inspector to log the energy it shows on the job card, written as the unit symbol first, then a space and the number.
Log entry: kWh 13.96
